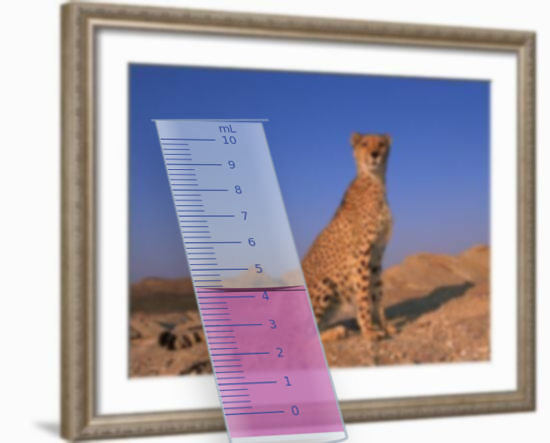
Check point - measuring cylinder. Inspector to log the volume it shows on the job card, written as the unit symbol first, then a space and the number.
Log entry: mL 4.2
